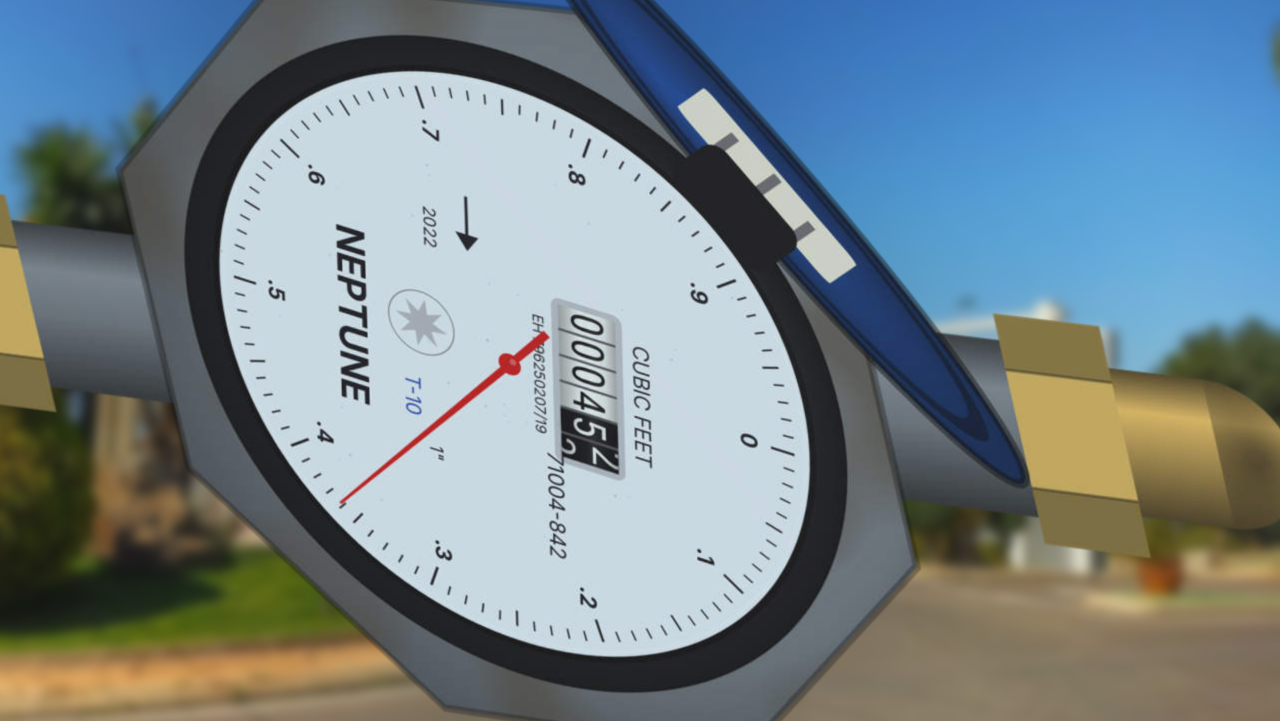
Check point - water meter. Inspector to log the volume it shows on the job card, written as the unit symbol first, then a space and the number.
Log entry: ft³ 452.36
